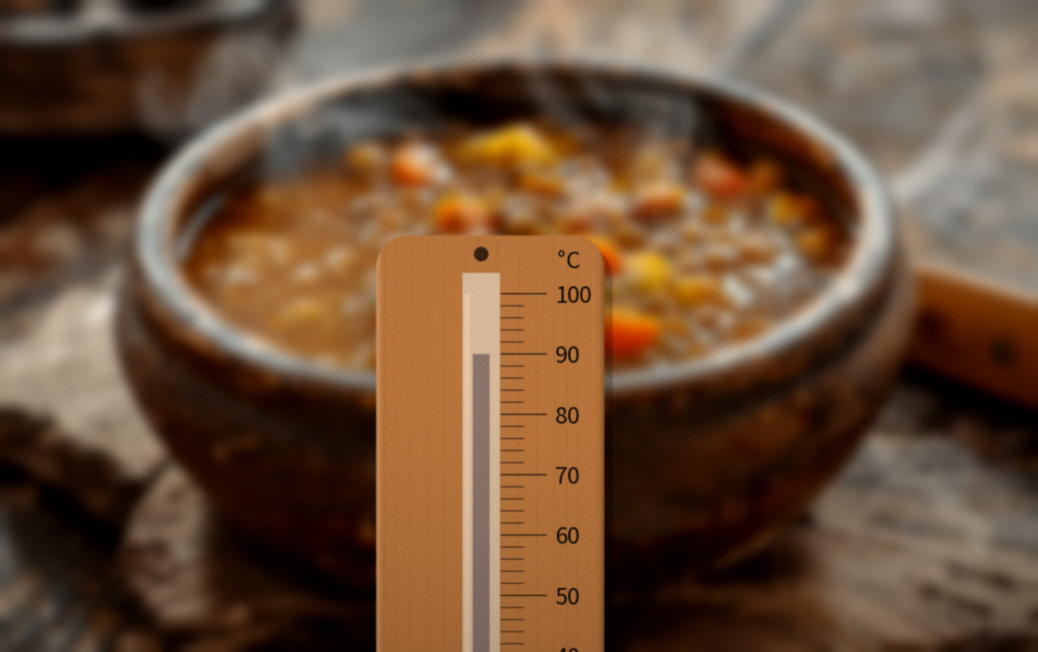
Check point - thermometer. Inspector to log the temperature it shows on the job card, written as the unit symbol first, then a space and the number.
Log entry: °C 90
